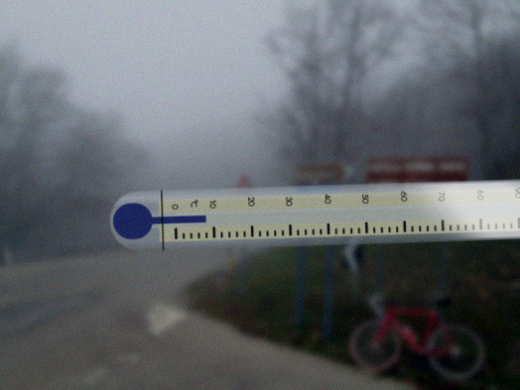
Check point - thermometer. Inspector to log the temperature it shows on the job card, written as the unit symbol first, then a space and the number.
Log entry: °C 8
